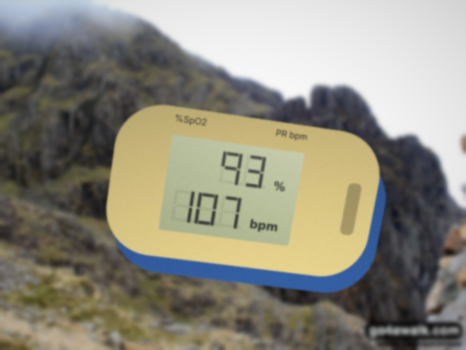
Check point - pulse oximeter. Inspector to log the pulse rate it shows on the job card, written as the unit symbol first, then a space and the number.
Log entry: bpm 107
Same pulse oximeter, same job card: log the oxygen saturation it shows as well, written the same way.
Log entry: % 93
